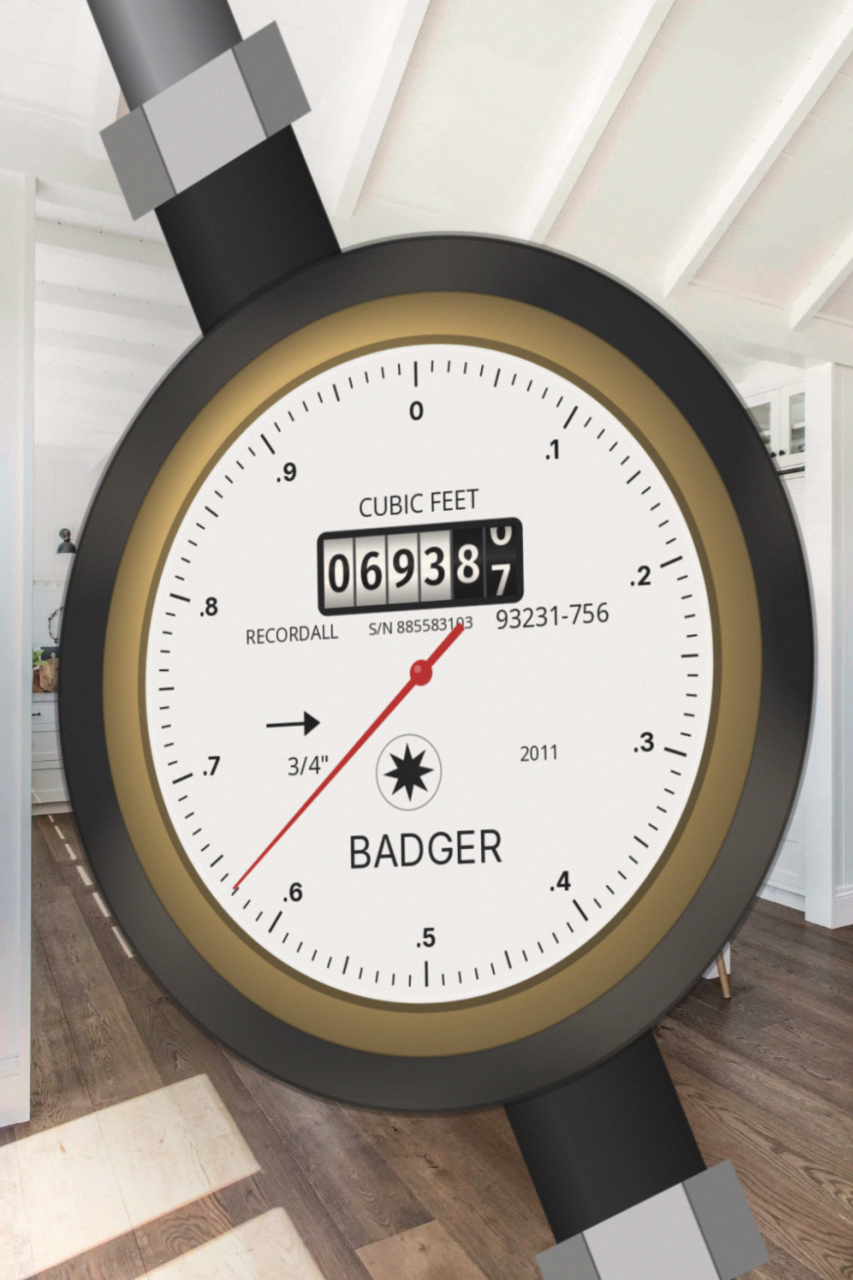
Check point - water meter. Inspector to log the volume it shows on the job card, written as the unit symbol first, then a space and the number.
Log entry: ft³ 69386.63
